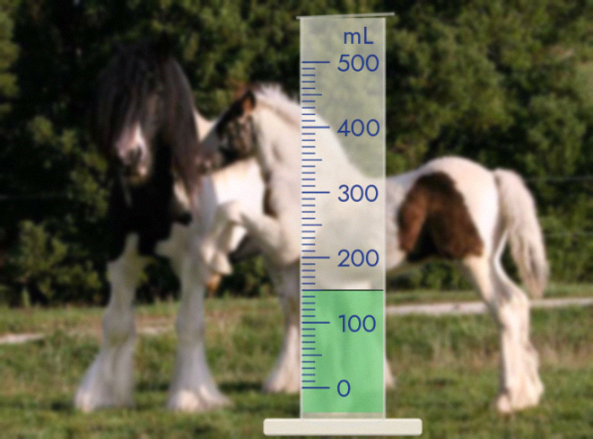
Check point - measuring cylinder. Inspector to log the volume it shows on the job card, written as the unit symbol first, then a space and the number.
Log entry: mL 150
